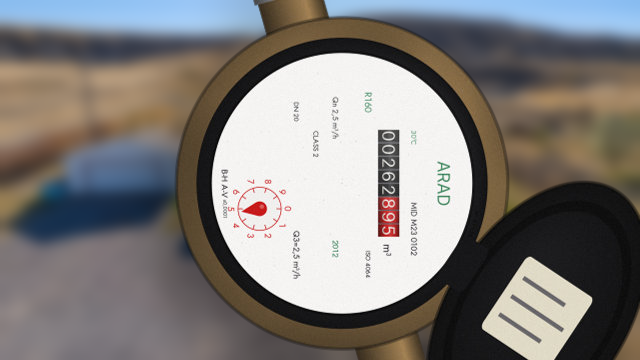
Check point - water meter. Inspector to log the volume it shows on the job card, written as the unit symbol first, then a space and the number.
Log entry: m³ 262.8954
